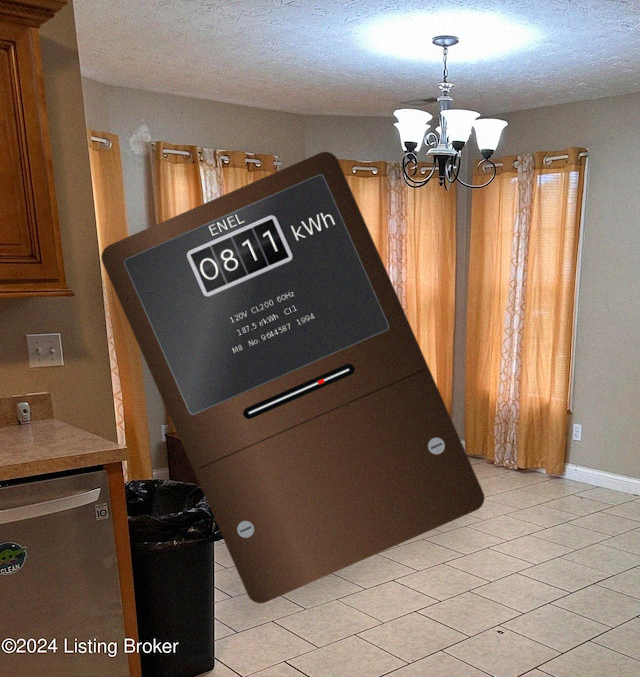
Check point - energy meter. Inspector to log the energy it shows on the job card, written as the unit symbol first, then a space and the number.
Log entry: kWh 811
